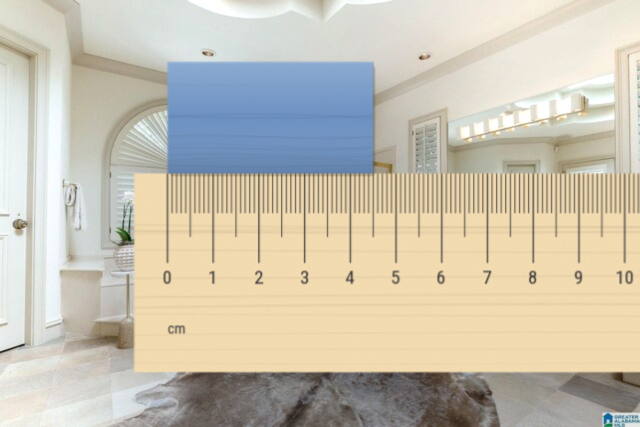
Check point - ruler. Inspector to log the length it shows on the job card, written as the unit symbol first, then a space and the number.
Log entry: cm 4.5
